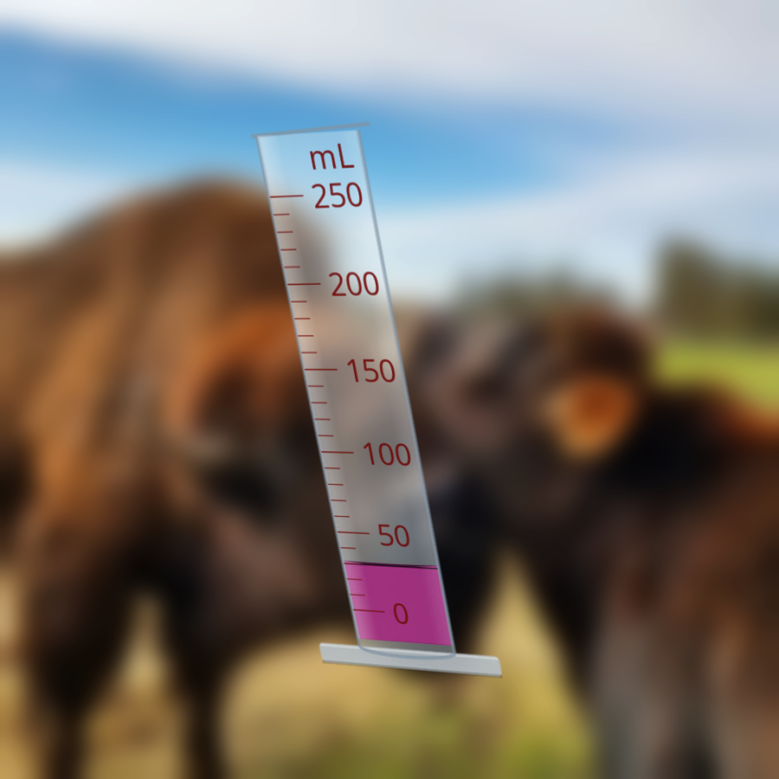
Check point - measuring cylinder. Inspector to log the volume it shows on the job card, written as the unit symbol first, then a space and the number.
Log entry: mL 30
